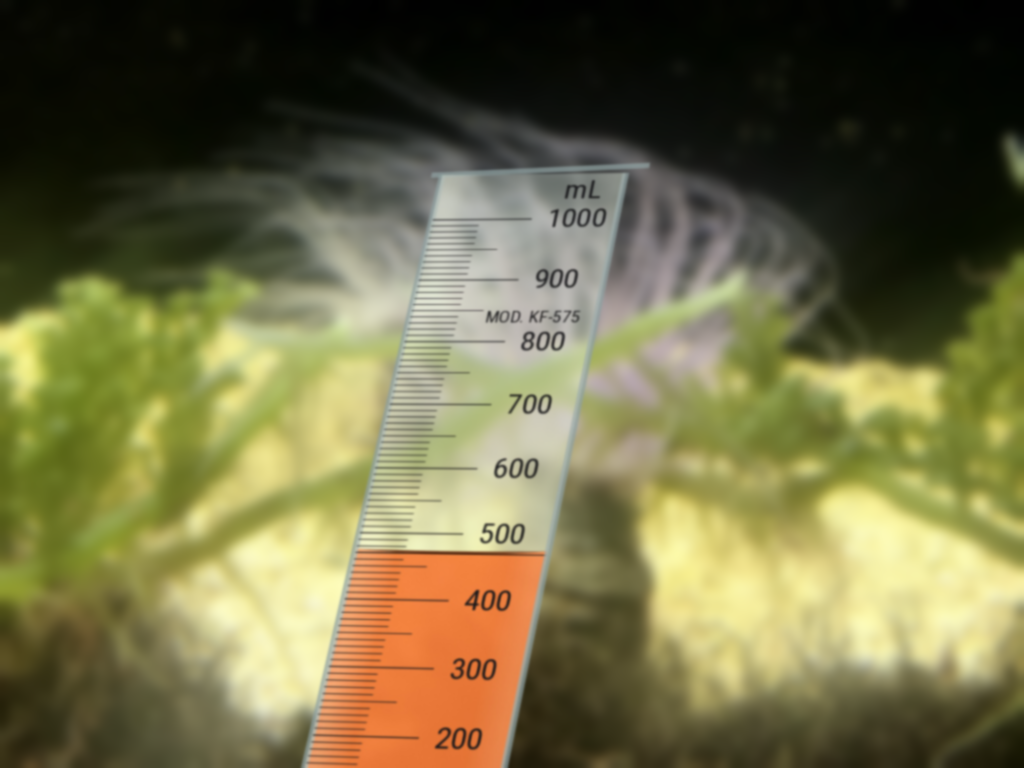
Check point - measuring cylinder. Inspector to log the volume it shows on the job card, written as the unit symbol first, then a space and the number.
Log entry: mL 470
